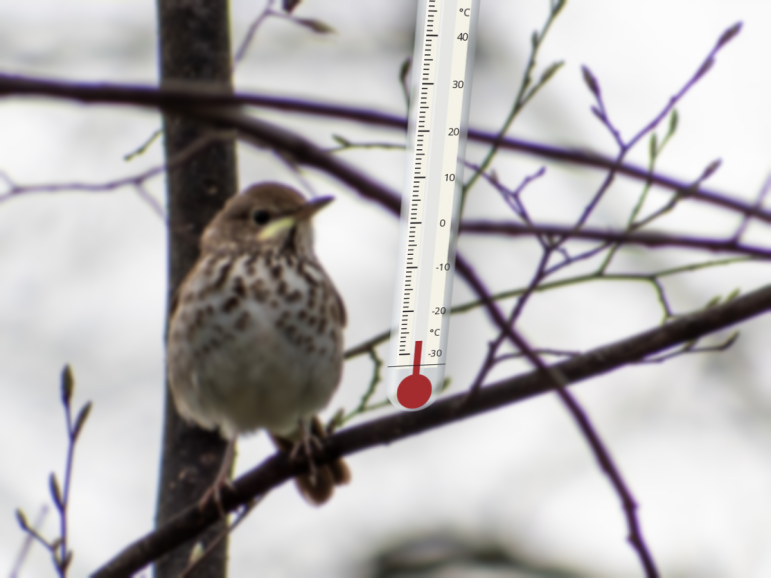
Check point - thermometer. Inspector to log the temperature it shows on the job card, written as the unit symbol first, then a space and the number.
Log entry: °C -27
